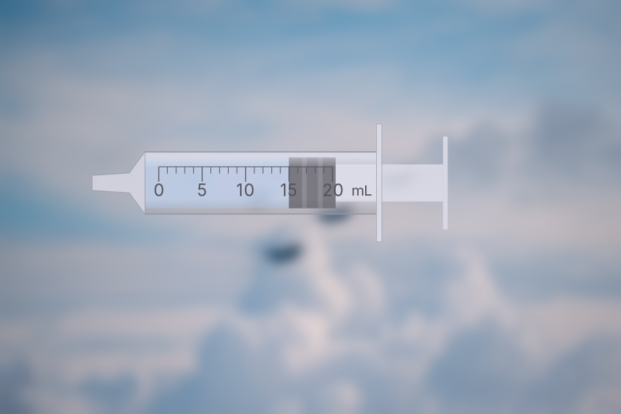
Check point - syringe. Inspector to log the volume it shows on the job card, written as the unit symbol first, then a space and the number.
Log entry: mL 15
